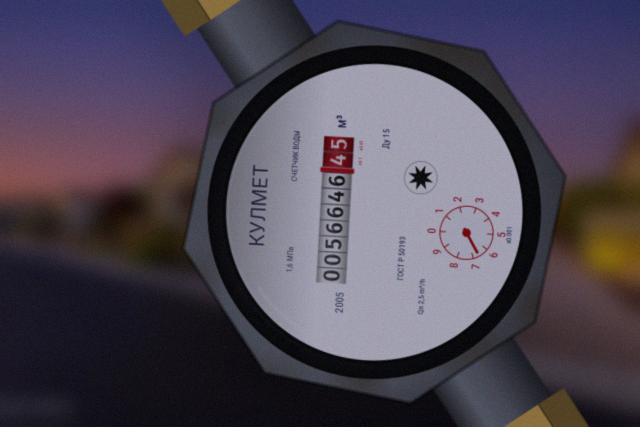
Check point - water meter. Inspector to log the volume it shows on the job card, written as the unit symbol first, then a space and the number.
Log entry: m³ 56646.456
